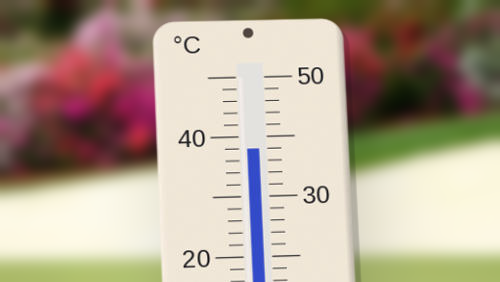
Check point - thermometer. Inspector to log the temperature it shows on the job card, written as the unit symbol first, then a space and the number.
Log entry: °C 38
